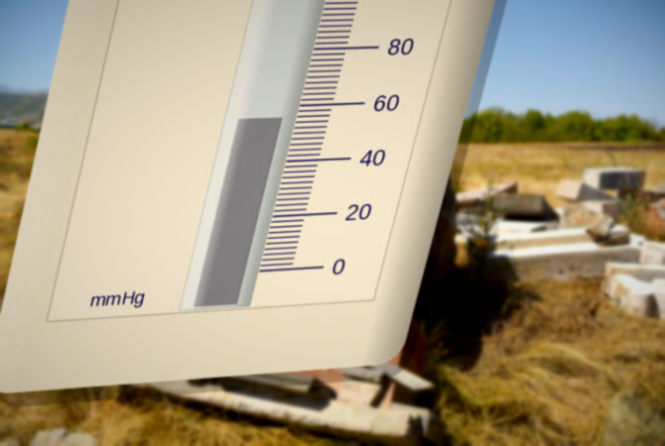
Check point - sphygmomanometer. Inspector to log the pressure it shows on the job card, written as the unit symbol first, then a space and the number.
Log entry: mmHg 56
